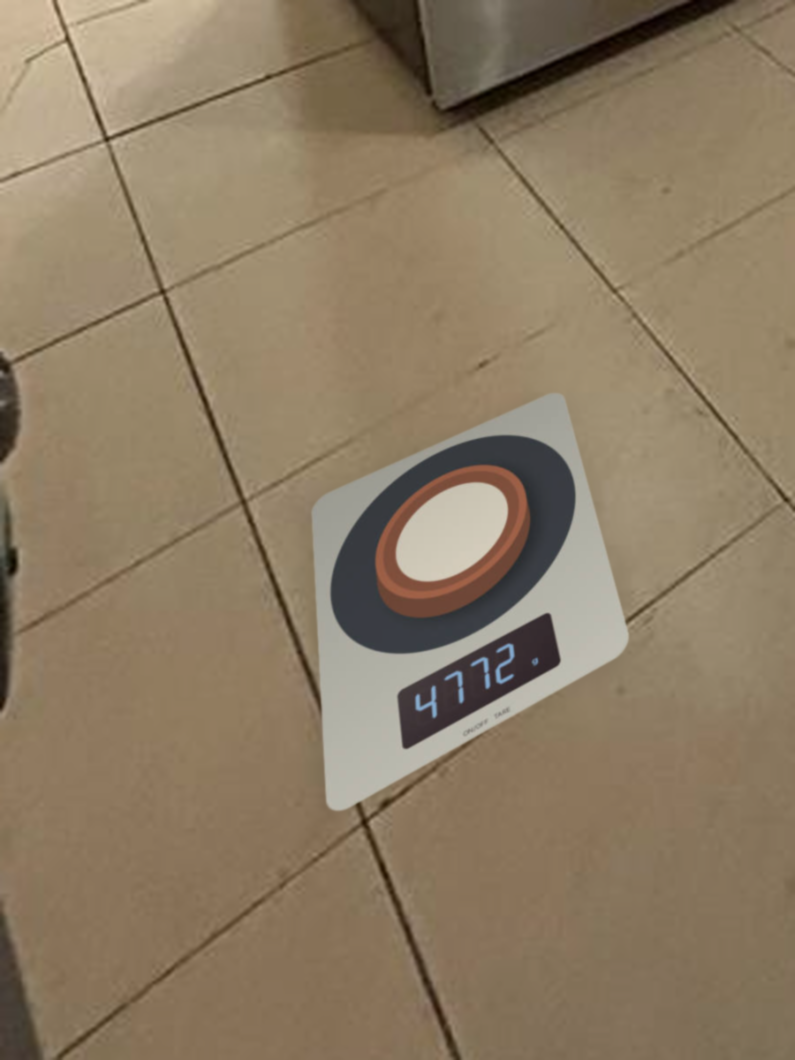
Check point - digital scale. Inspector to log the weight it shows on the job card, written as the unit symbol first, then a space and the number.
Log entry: g 4772
